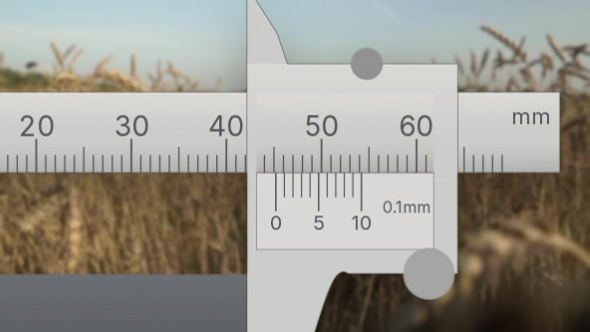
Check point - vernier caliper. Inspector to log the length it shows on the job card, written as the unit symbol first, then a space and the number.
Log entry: mm 45.2
